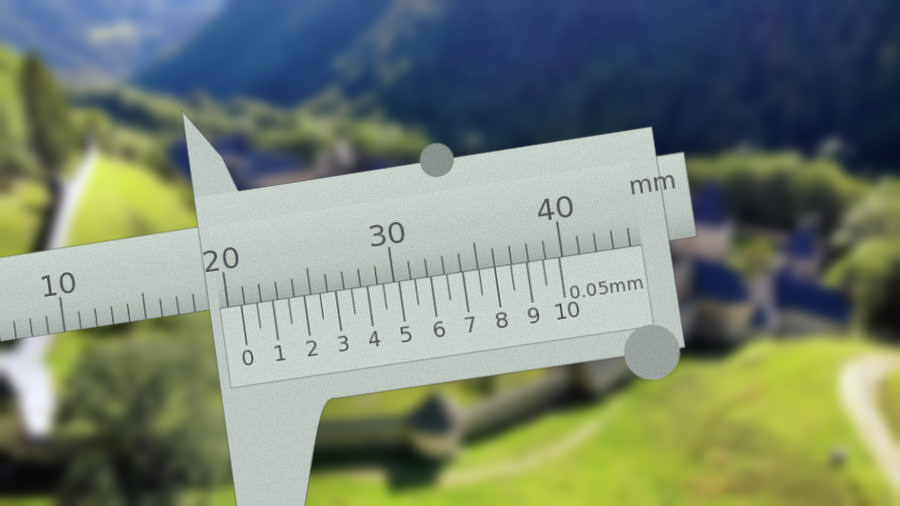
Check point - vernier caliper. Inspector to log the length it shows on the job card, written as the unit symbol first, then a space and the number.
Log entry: mm 20.8
